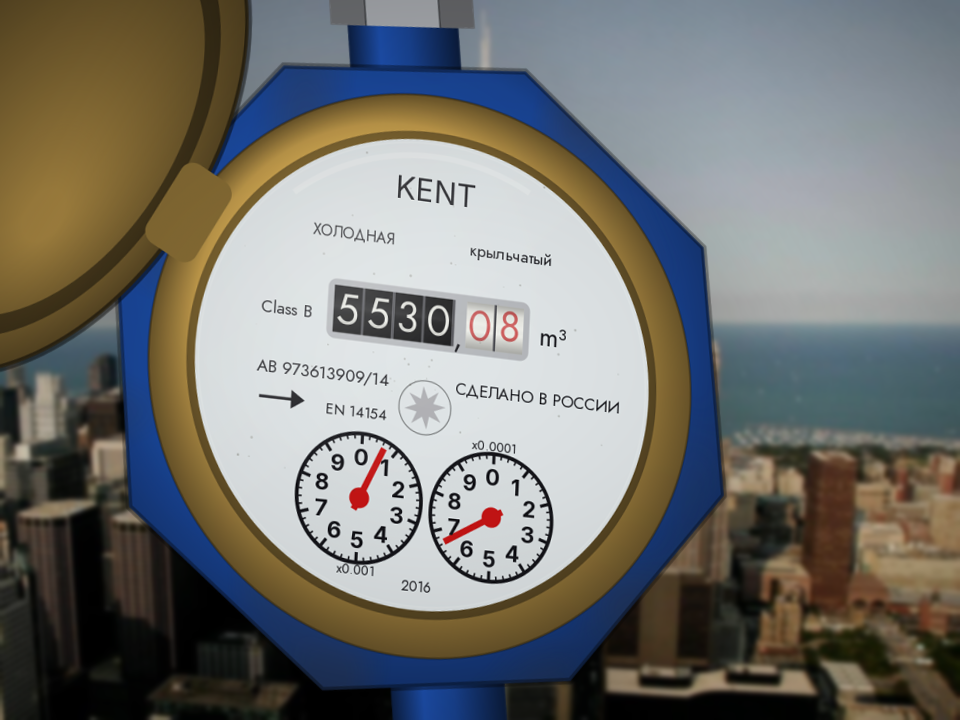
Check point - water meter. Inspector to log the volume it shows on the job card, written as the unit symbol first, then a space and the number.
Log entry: m³ 5530.0806
